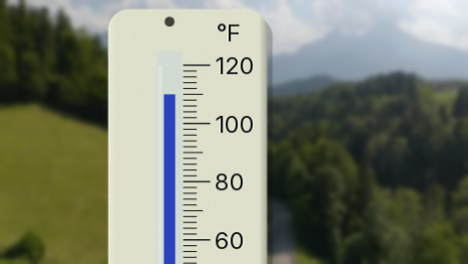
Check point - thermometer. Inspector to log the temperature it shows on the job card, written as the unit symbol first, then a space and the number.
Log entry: °F 110
